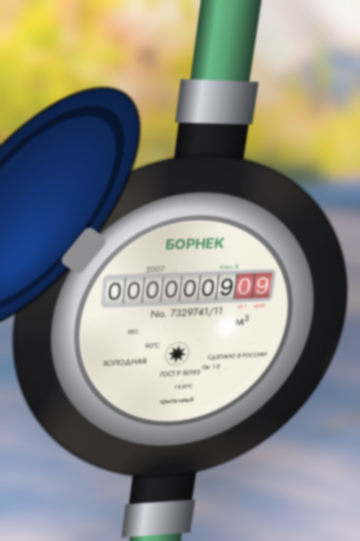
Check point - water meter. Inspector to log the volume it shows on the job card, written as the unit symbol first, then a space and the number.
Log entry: m³ 9.09
